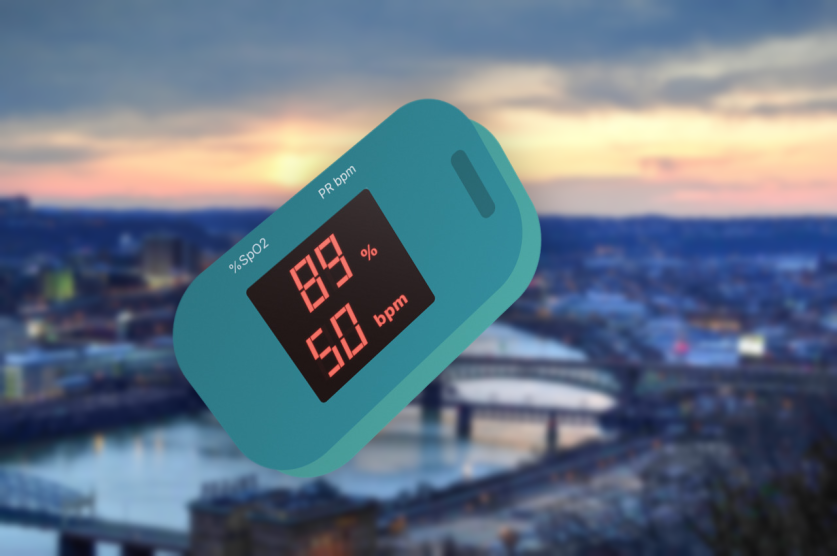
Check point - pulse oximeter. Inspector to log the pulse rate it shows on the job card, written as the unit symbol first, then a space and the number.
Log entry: bpm 50
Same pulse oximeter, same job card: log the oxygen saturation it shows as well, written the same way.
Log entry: % 89
